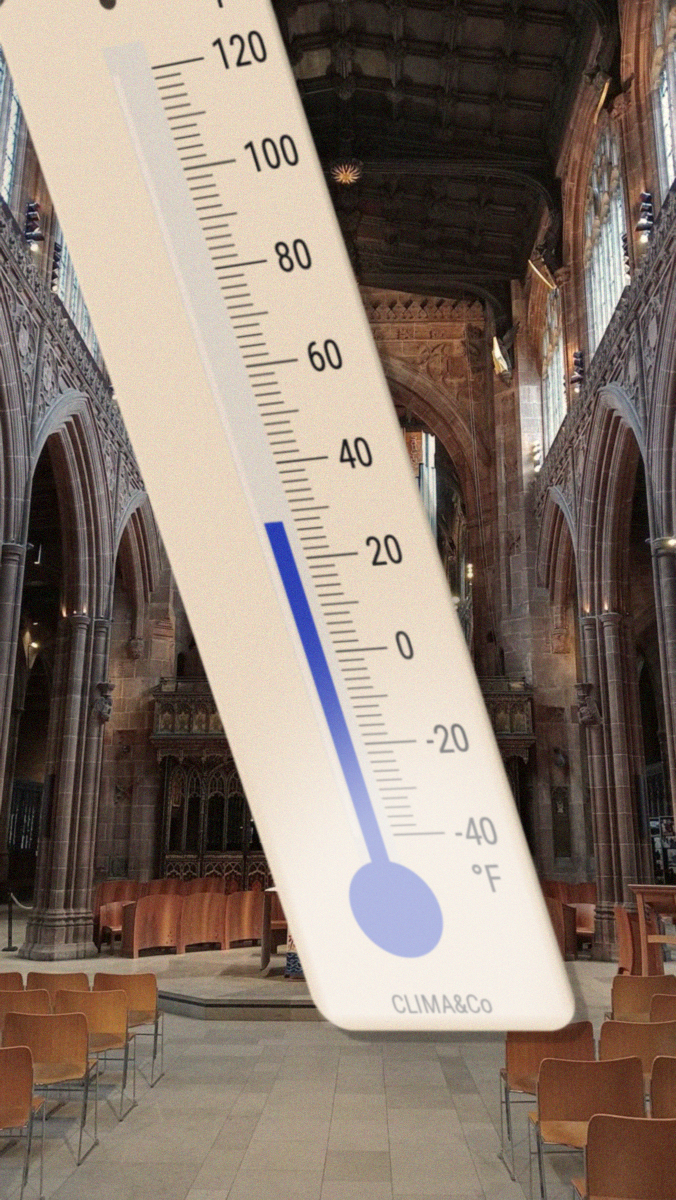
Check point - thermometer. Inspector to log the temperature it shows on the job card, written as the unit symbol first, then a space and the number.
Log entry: °F 28
